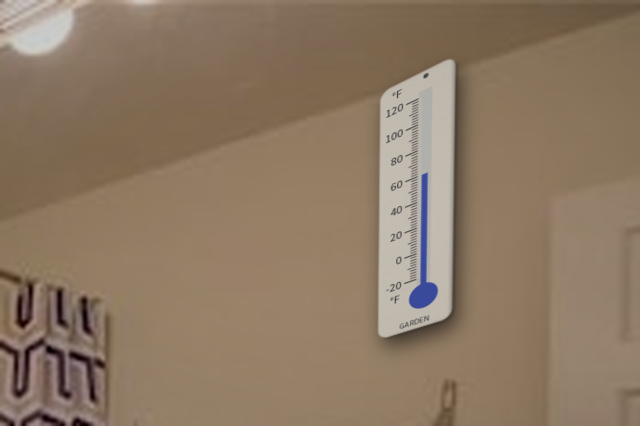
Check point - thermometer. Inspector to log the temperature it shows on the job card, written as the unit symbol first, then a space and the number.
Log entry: °F 60
